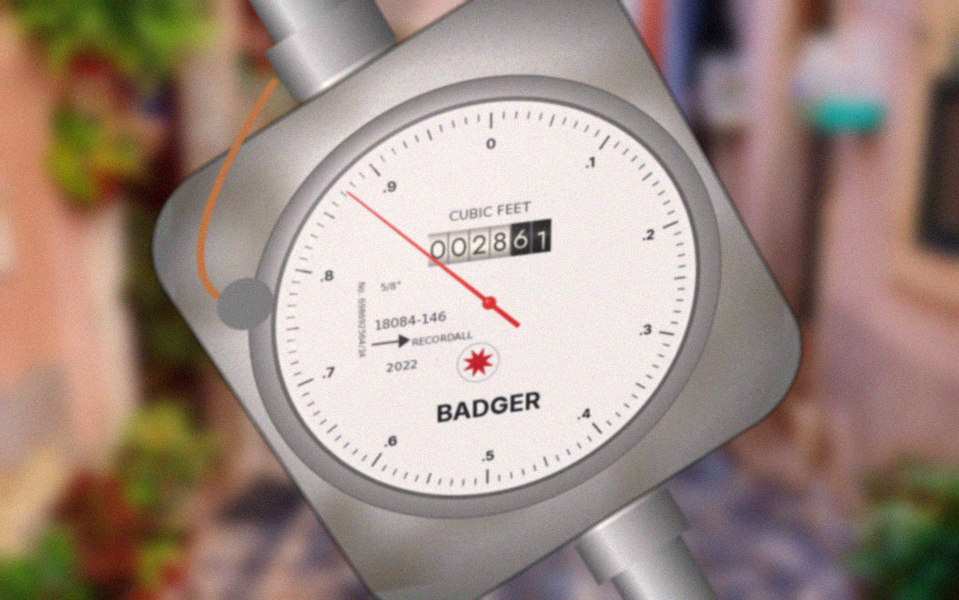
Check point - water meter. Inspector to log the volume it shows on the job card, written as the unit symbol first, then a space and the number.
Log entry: ft³ 2860.87
